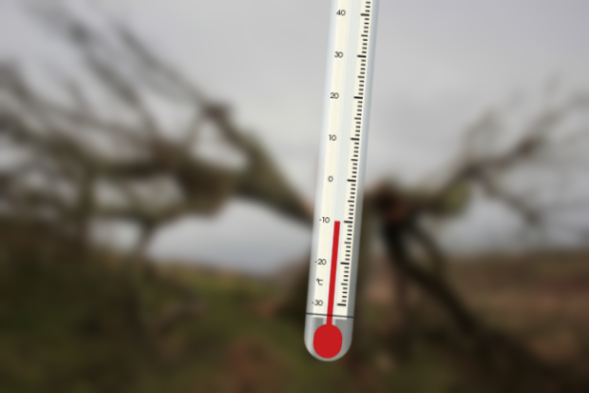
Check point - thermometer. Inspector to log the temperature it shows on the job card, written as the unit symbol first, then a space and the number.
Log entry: °C -10
